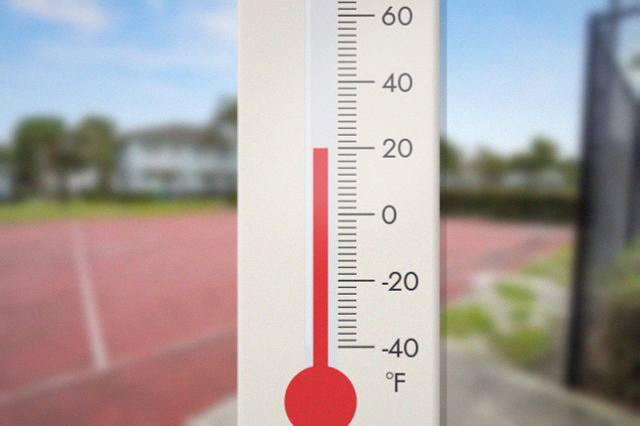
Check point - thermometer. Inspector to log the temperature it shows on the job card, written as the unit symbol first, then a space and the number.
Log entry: °F 20
